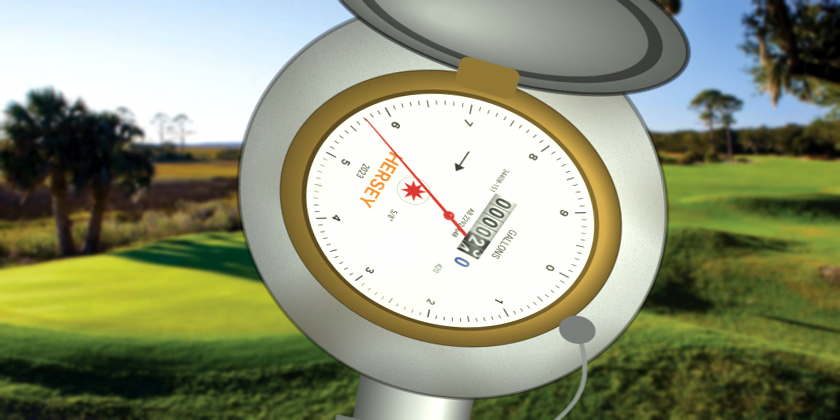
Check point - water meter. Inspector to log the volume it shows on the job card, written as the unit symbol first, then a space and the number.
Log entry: gal 235.7
